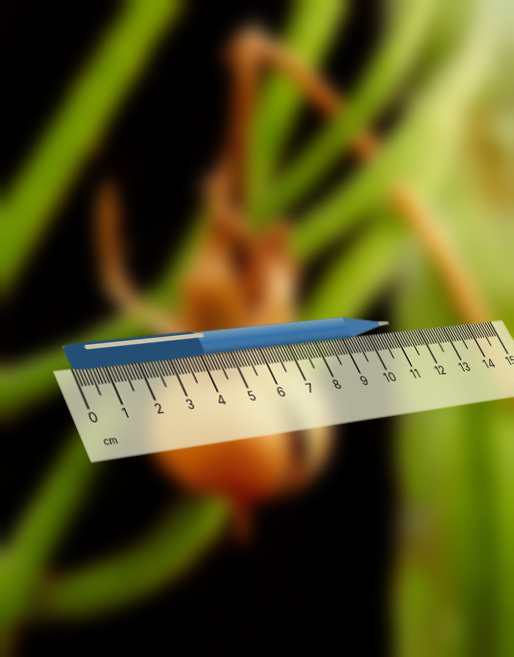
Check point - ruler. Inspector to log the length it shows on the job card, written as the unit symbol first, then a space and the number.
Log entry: cm 11
